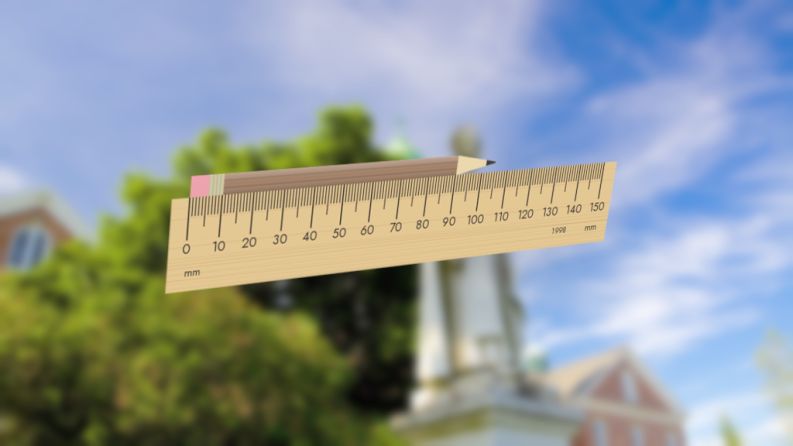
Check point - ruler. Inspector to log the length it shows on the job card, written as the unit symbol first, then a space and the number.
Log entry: mm 105
